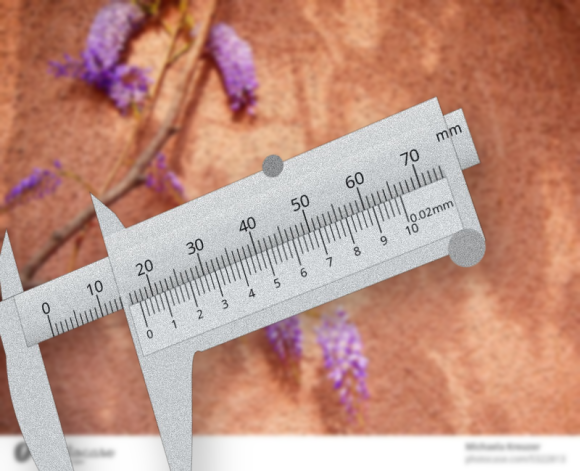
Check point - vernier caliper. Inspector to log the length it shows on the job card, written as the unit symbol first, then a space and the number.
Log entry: mm 17.4
